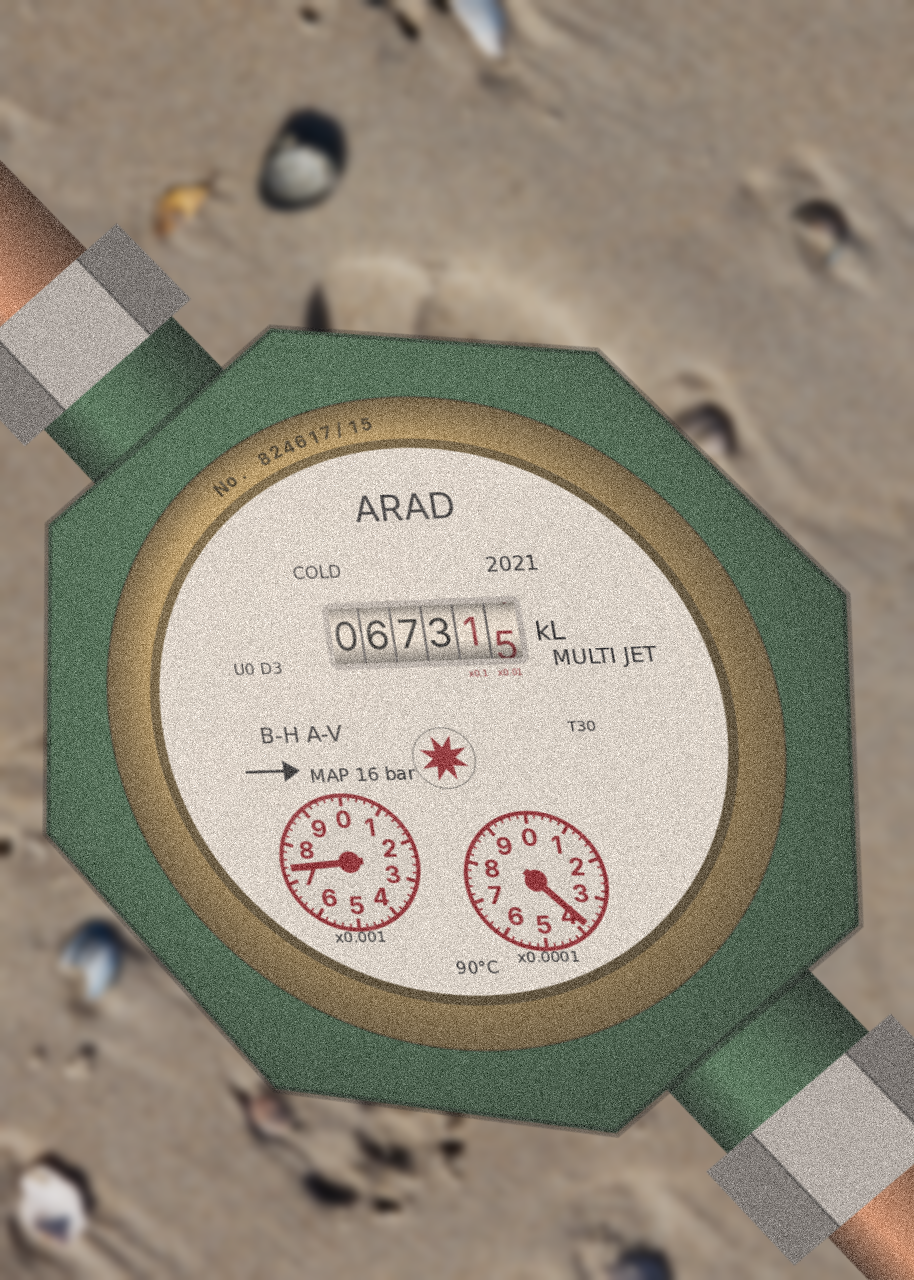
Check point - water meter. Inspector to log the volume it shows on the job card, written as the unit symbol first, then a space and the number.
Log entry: kL 673.1473
